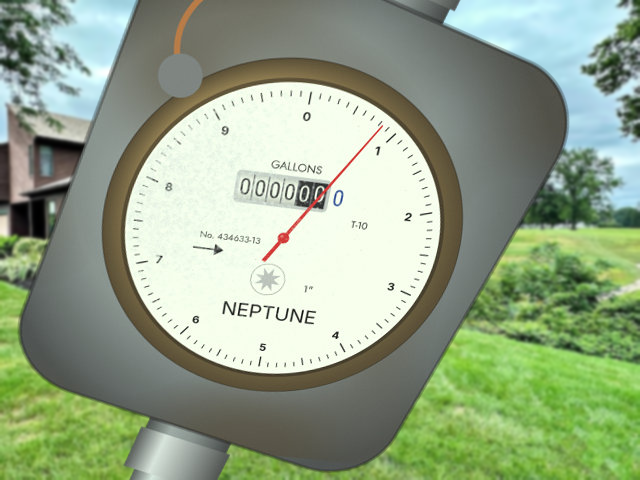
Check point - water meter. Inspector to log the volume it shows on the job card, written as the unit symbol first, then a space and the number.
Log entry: gal 0.8
